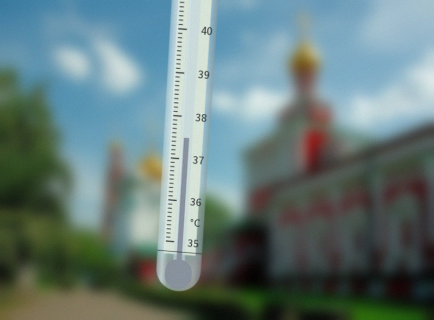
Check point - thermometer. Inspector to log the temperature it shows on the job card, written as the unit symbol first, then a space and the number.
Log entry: °C 37.5
